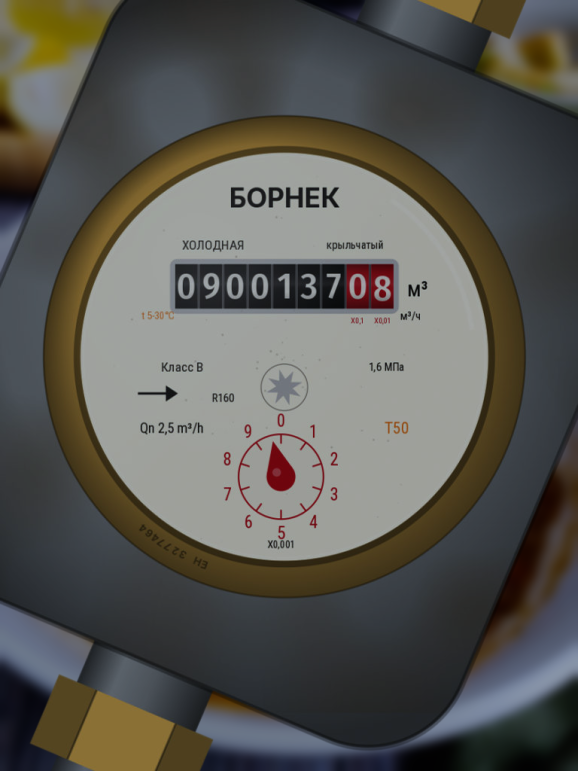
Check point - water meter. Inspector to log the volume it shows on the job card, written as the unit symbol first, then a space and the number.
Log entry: m³ 900137.079
